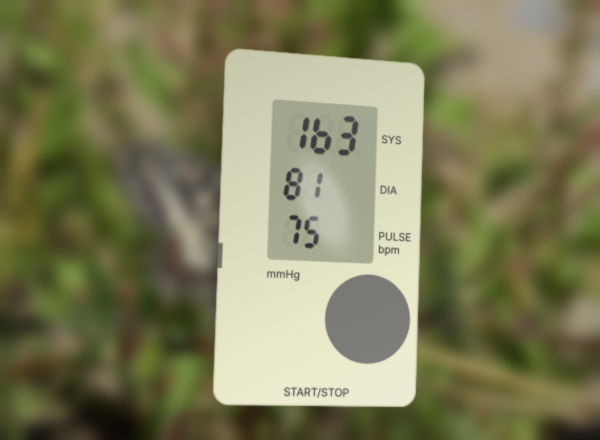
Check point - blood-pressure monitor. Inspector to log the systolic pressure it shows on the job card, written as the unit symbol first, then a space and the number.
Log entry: mmHg 163
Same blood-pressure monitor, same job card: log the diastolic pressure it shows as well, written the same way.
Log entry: mmHg 81
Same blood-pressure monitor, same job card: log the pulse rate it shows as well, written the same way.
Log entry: bpm 75
